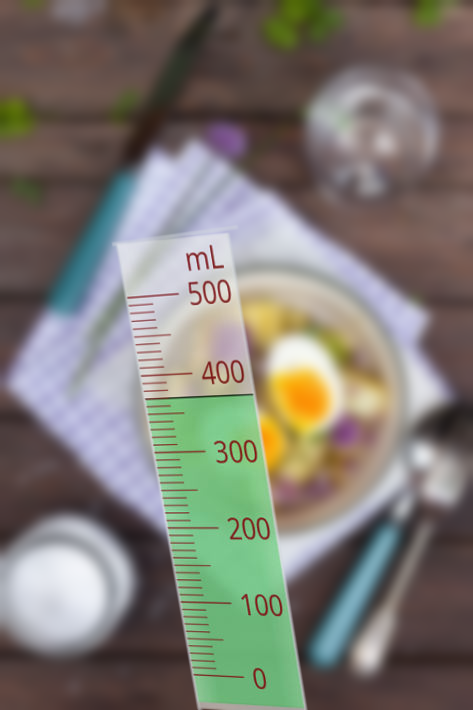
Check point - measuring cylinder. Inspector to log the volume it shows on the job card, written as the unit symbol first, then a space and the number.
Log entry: mL 370
